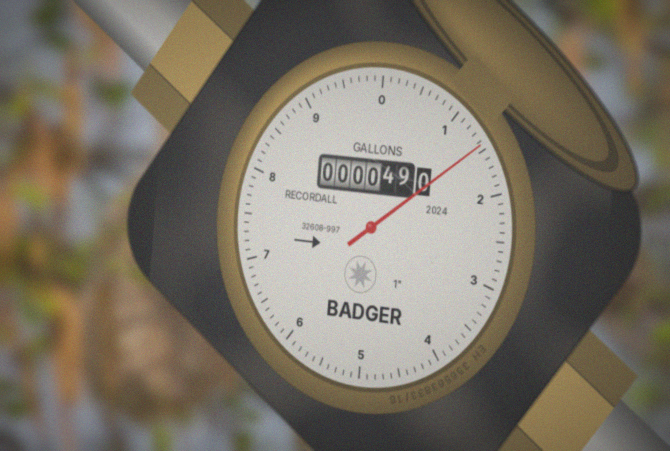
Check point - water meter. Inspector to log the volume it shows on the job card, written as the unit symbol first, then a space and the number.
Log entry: gal 491.4
